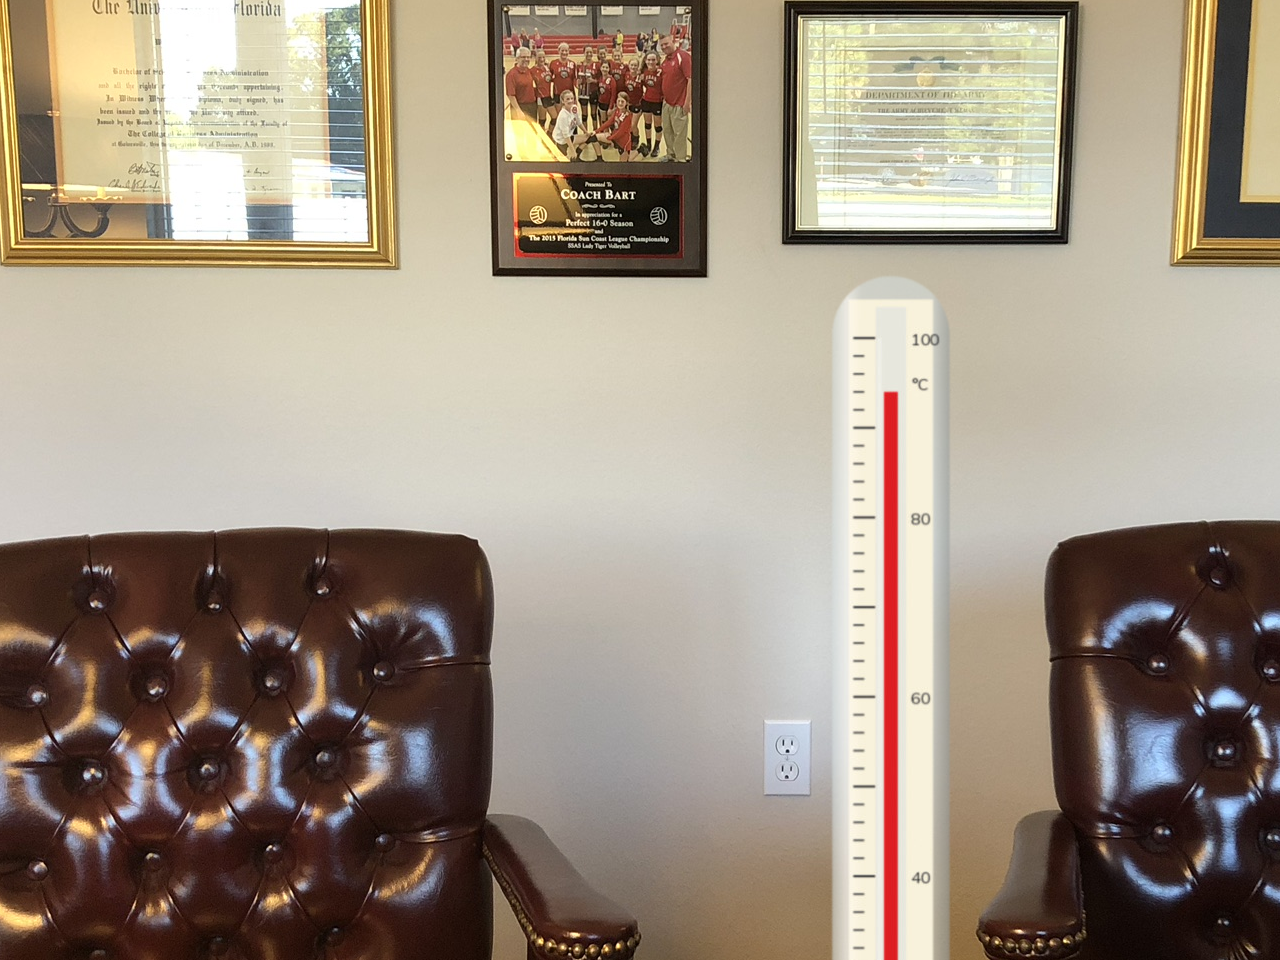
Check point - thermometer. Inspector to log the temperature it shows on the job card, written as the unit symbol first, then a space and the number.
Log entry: °C 94
